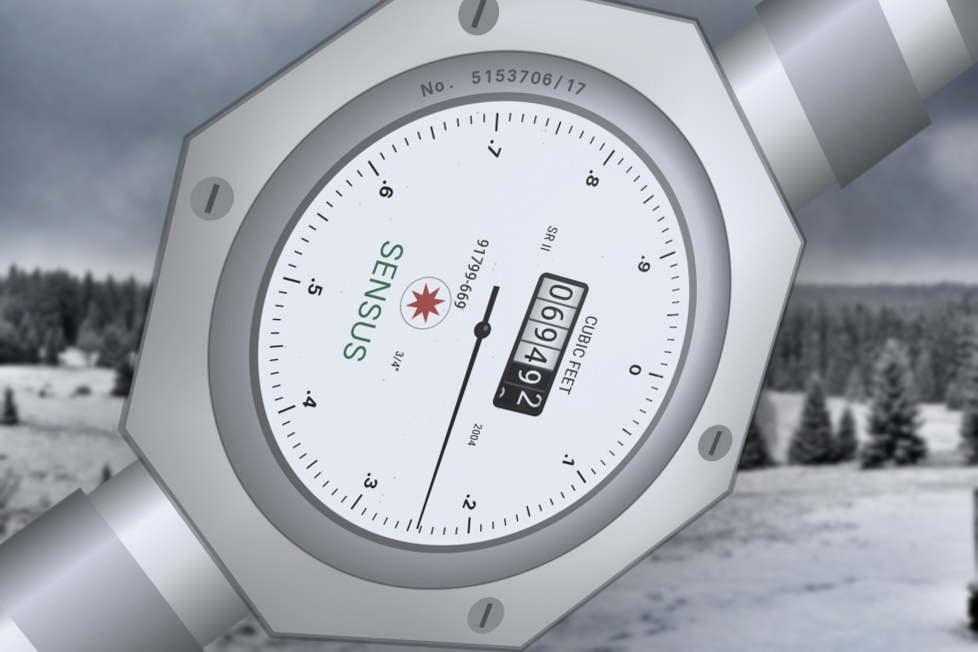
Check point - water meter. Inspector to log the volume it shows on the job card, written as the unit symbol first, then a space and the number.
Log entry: ft³ 69492.24
